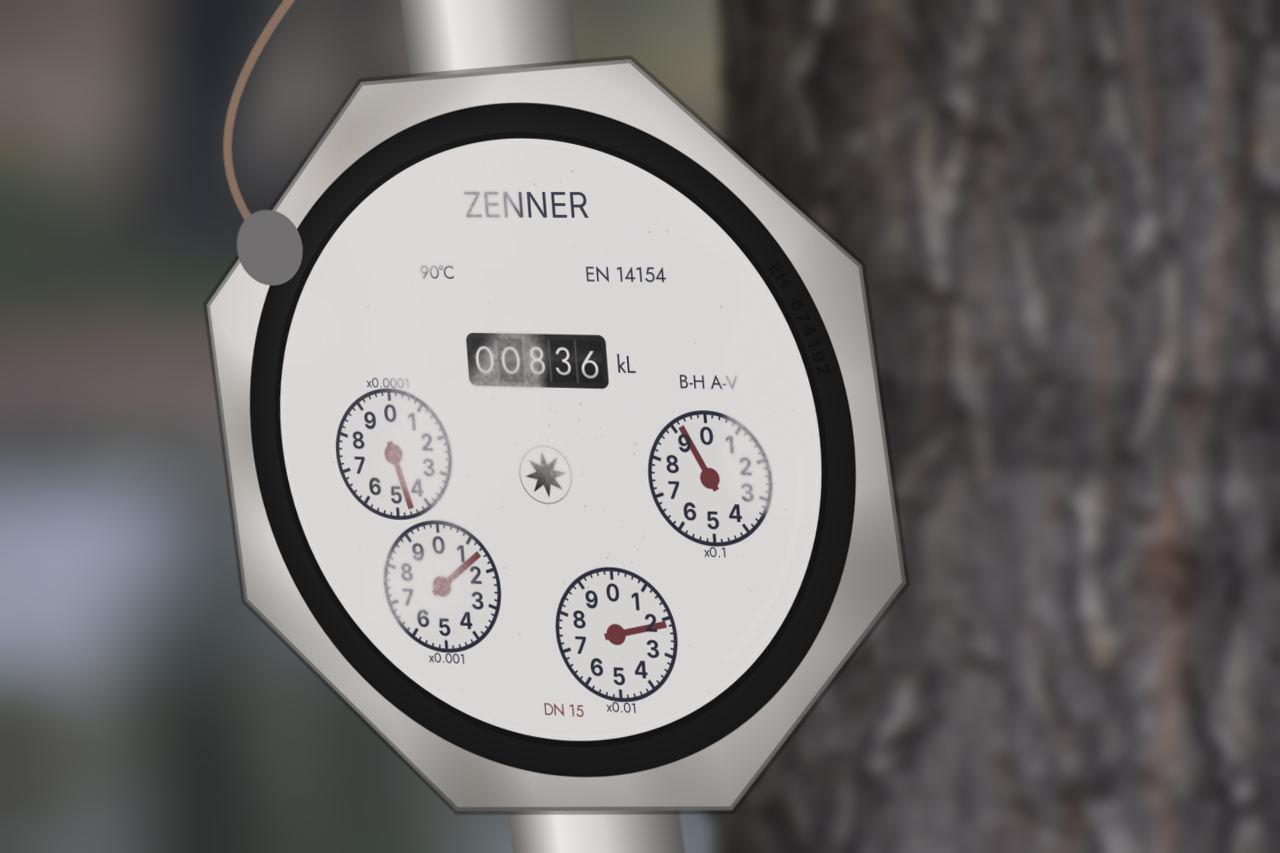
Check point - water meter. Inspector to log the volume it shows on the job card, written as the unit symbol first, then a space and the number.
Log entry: kL 835.9214
